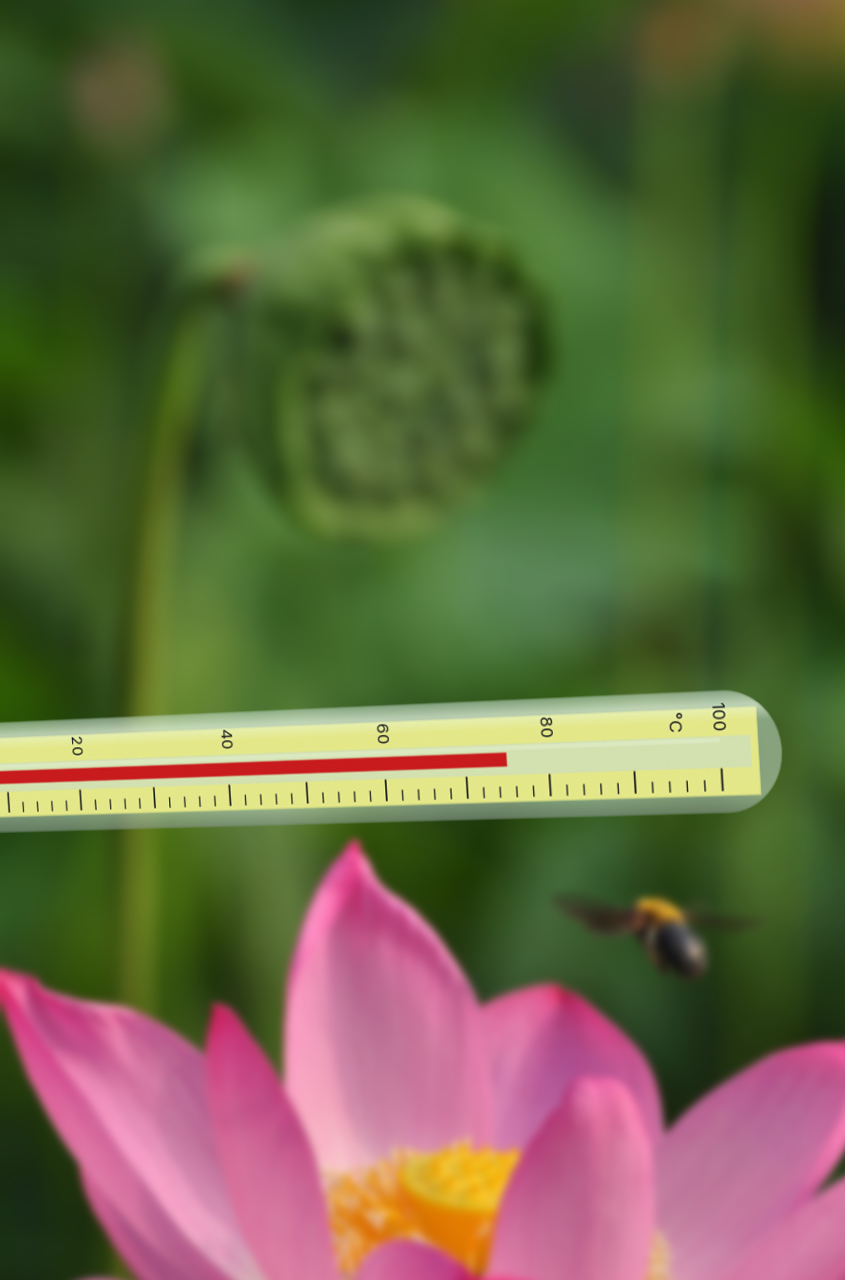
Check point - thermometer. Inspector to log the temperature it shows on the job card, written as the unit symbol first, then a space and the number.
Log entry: °C 75
